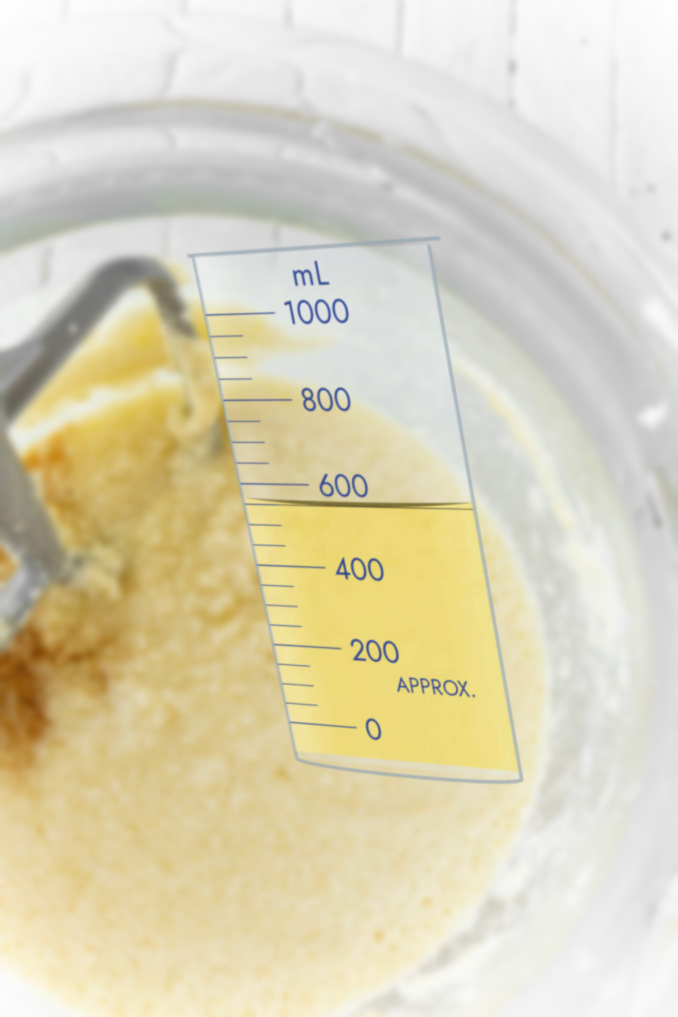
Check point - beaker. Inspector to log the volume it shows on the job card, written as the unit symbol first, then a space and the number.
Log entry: mL 550
